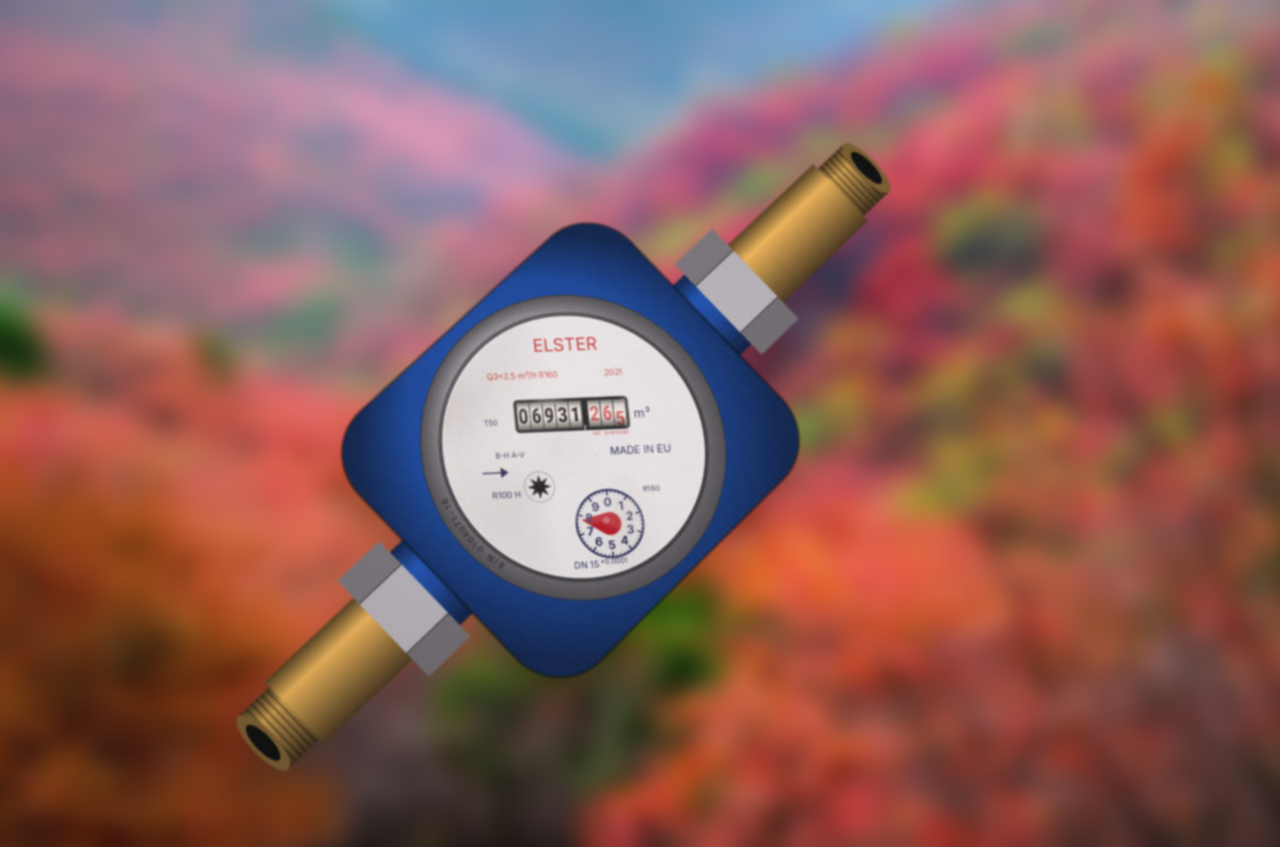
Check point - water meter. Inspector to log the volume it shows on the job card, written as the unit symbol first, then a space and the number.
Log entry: m³ 6931.2647
